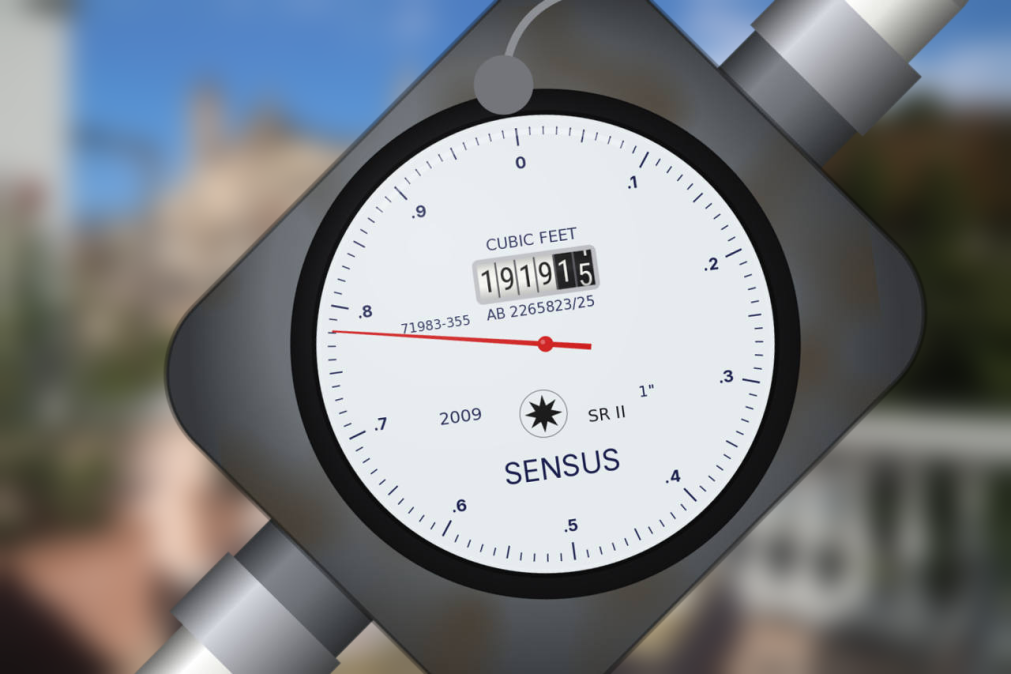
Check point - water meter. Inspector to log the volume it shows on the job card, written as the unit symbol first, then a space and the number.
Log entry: ft³ 191914.78
